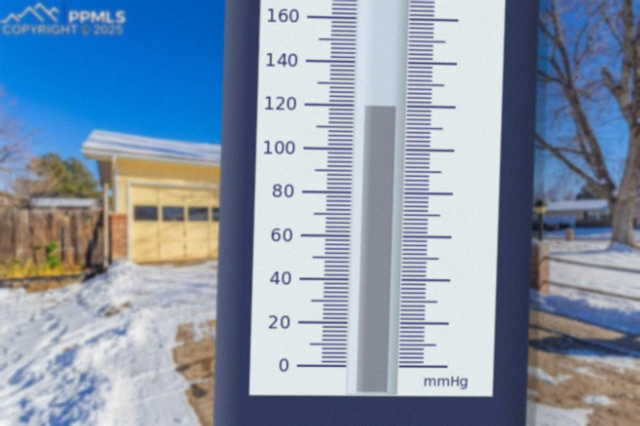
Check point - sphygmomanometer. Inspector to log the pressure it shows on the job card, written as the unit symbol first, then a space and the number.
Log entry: mmHg 120
